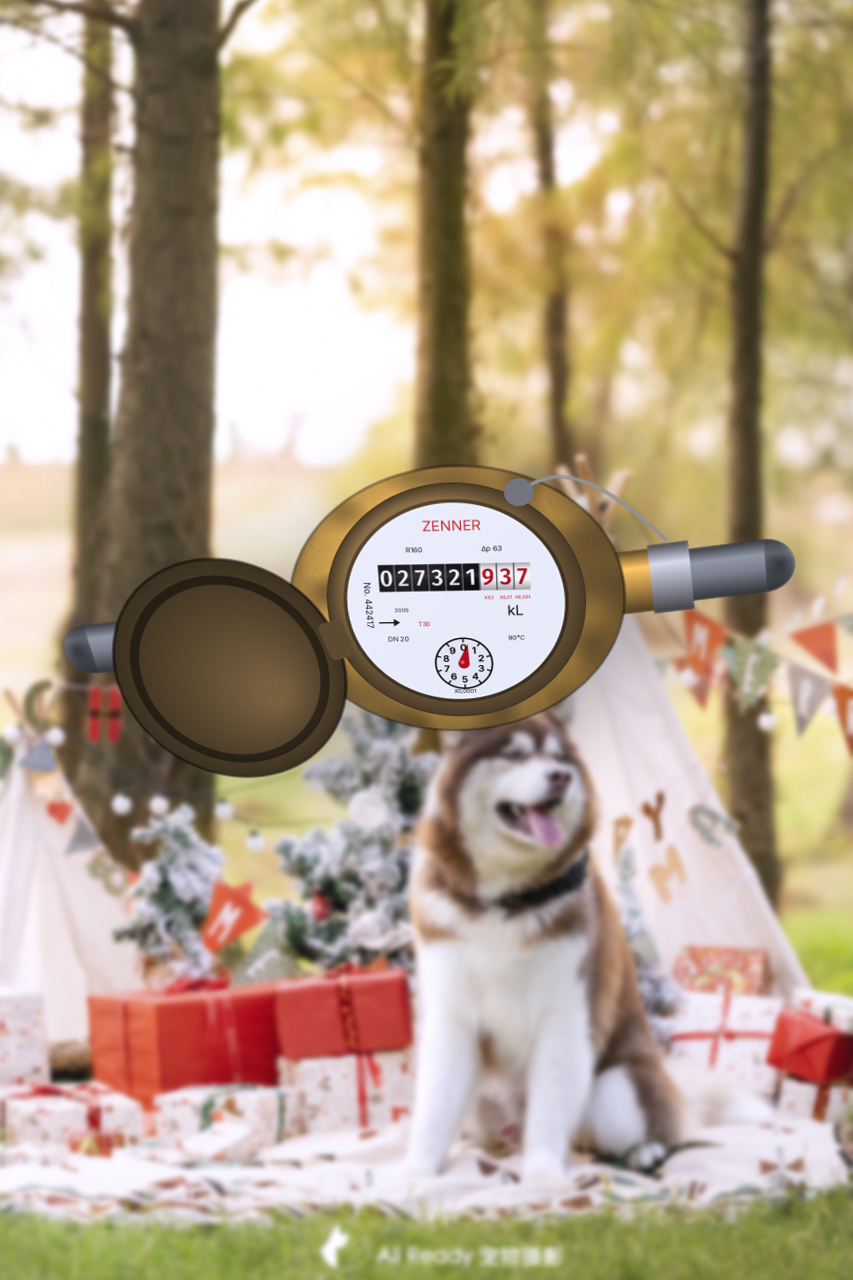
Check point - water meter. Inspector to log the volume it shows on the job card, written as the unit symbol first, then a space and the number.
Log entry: kL 27321.9370
